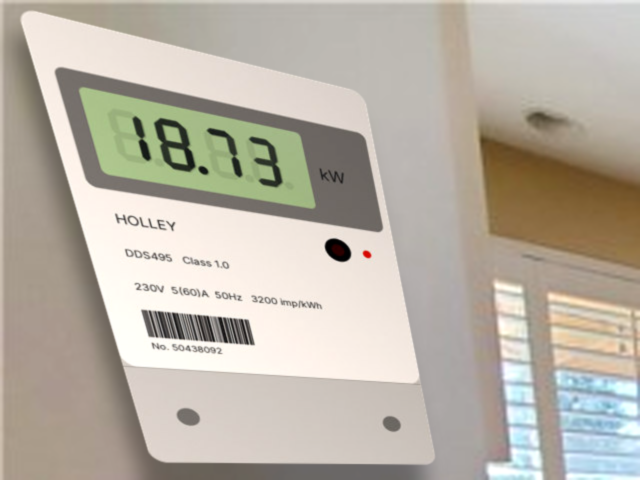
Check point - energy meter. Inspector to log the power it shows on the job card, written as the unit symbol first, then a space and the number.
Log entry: kW 18.73
